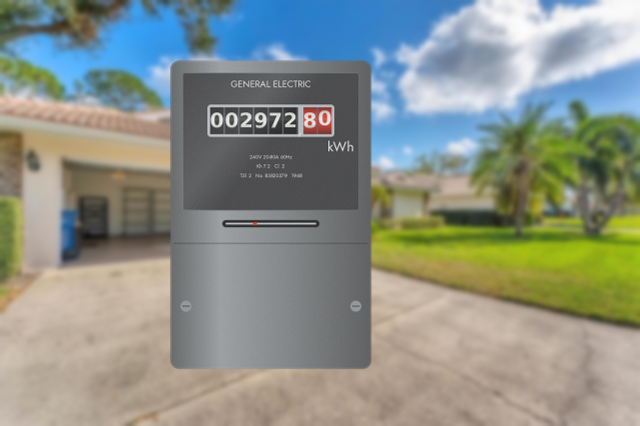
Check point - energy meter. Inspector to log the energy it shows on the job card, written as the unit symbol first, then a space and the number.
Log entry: kWh 2972.80
